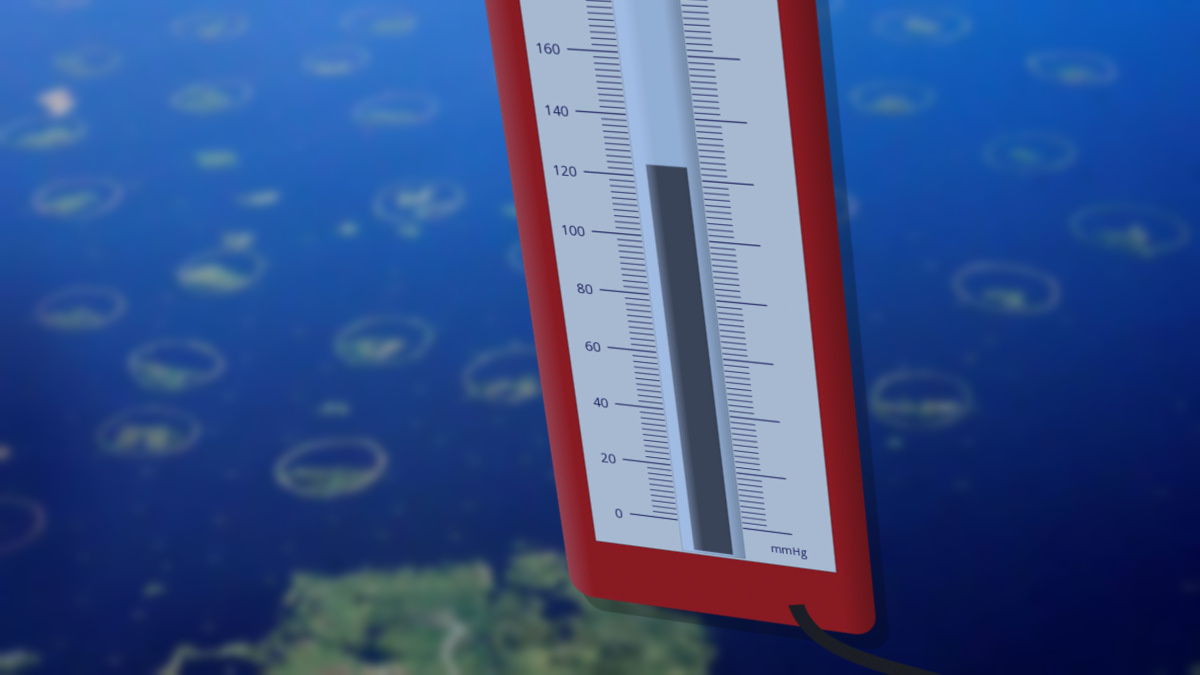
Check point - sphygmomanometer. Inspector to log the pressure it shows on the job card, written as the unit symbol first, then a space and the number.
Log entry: mmHg 124
